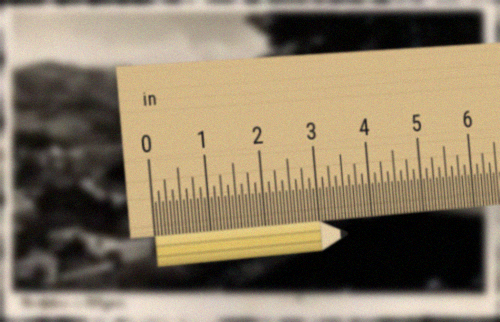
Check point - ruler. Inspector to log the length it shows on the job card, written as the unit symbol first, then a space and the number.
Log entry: in 3.5
